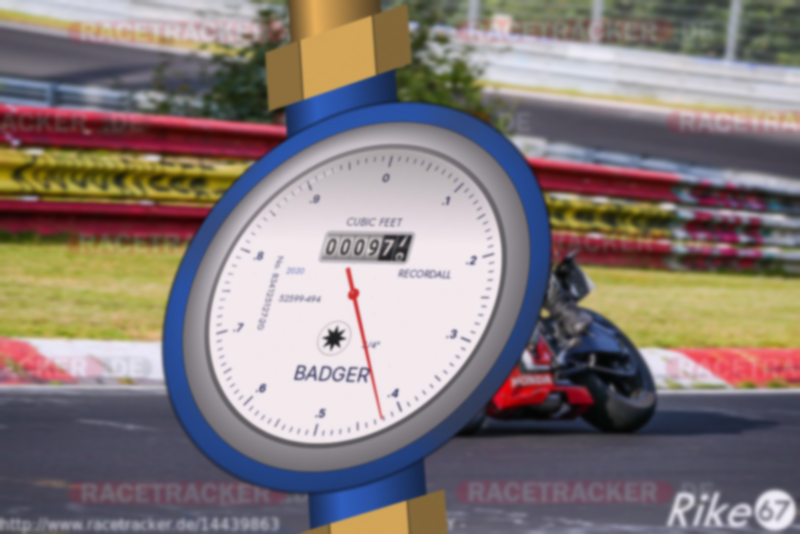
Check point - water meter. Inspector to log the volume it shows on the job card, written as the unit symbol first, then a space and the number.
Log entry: ft³ 977.42
